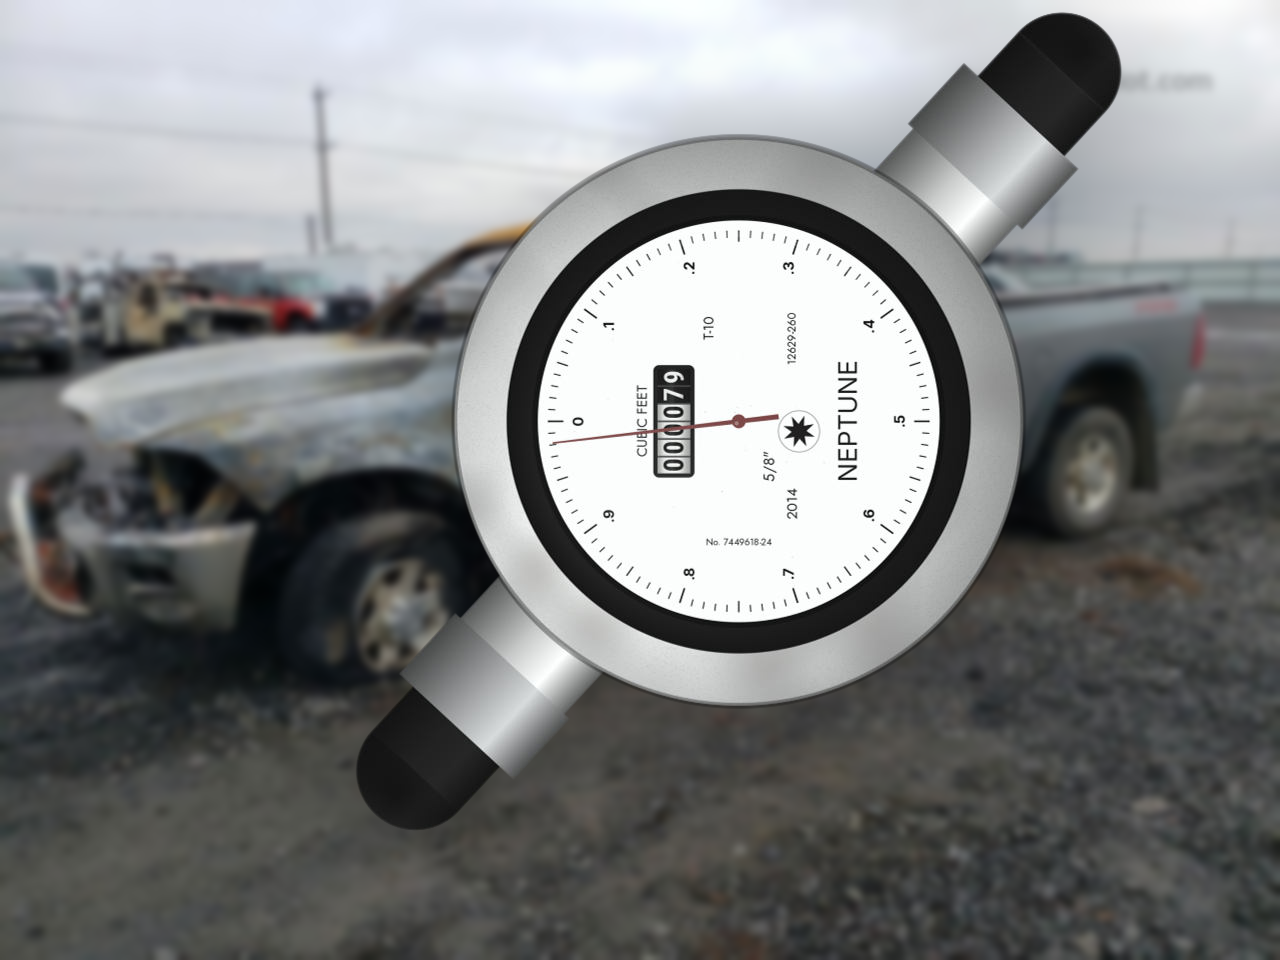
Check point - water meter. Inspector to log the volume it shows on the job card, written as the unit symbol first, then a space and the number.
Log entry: ft³ 78.98
